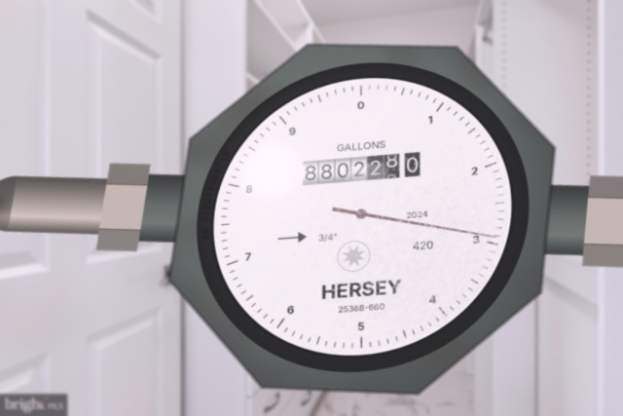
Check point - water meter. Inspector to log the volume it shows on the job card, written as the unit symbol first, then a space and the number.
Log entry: gal 8802282.9
